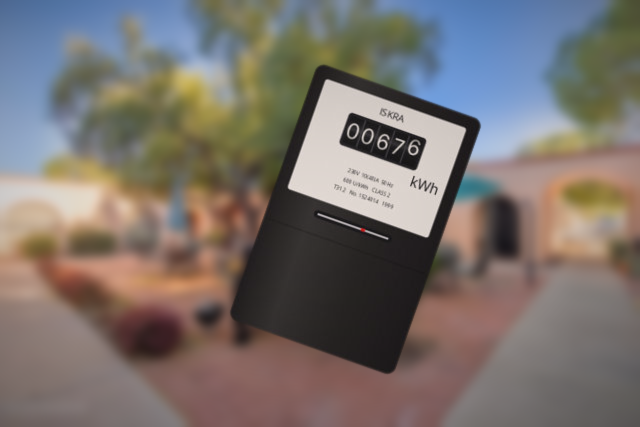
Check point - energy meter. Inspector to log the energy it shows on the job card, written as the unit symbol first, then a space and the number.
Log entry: kWh 676
